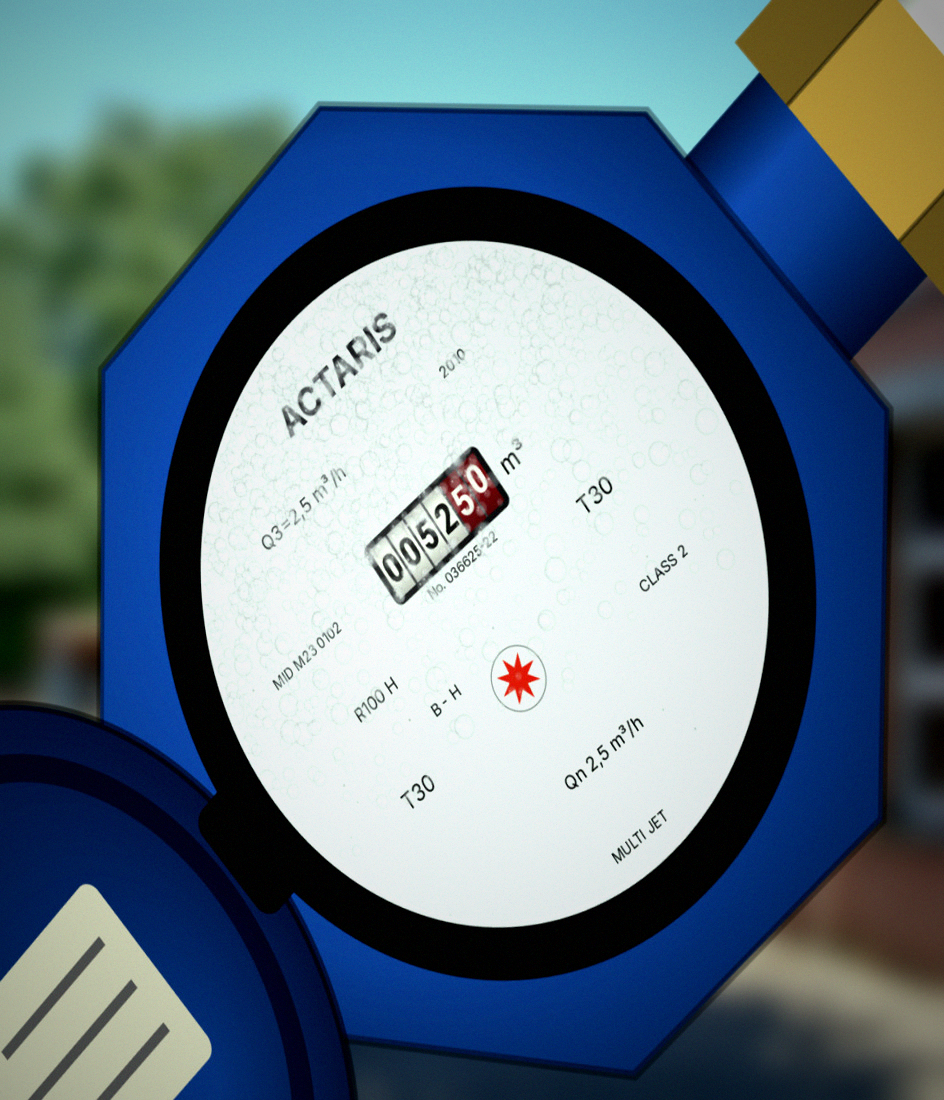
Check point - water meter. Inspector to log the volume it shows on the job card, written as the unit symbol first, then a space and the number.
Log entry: m³ 52.50
